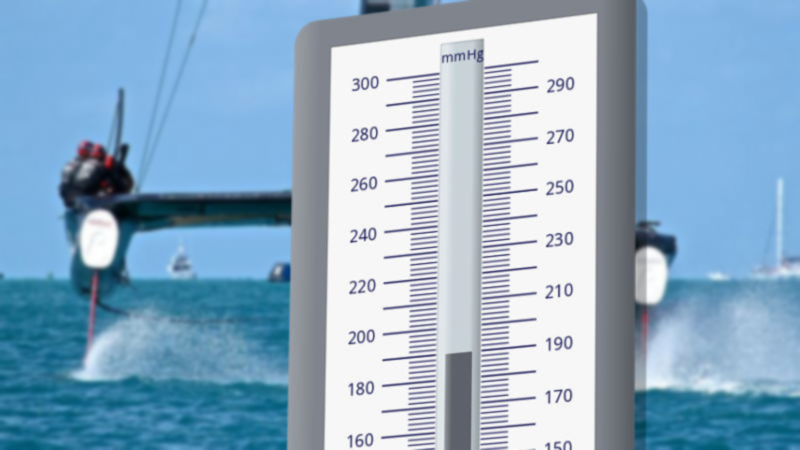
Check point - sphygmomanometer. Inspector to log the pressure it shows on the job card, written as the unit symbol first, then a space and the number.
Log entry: mmHg 190
